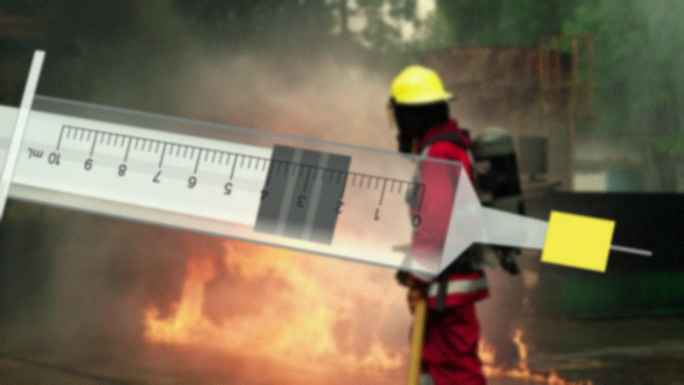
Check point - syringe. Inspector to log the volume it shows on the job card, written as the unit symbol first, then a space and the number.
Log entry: mL 2
